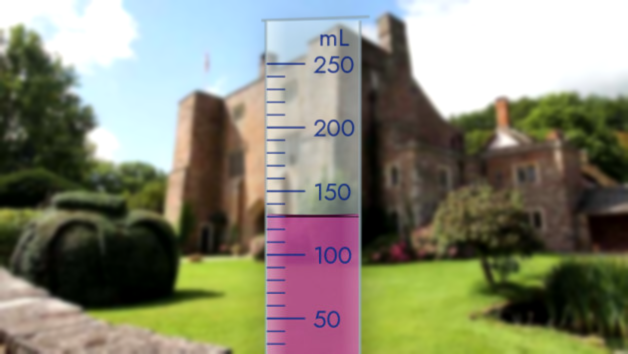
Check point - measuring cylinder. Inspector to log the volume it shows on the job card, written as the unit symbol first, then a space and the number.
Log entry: mL 130
